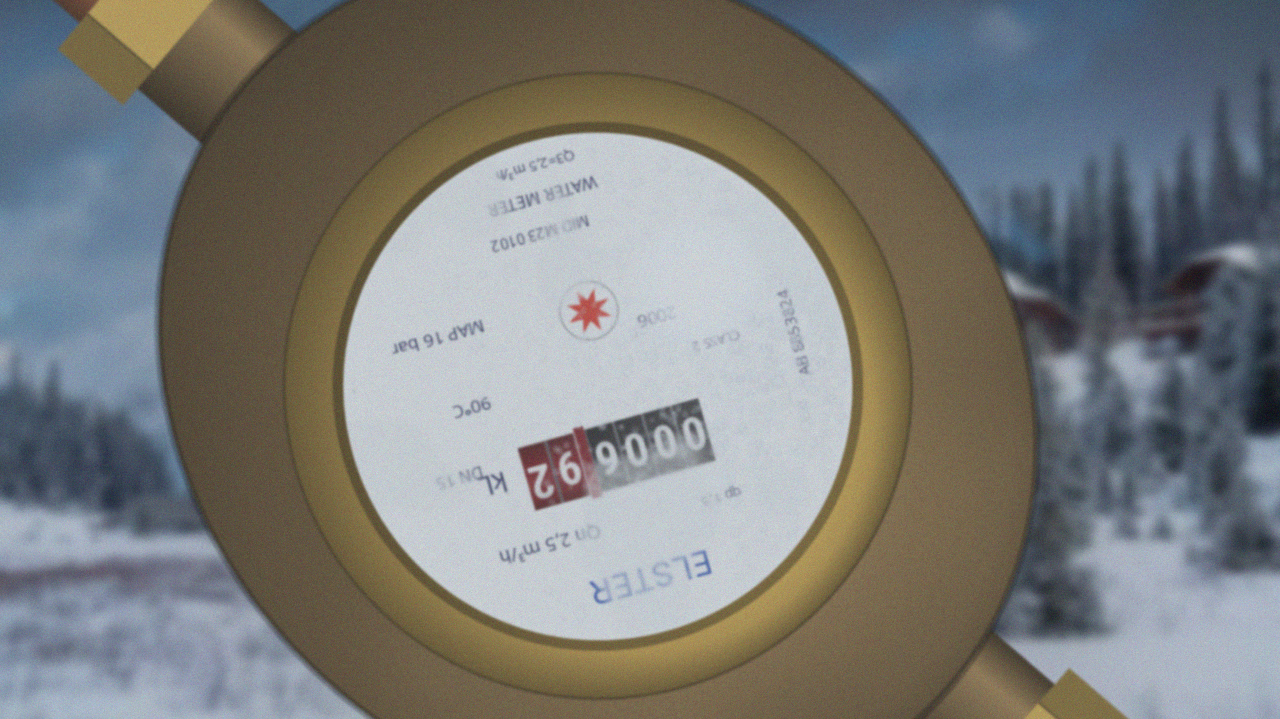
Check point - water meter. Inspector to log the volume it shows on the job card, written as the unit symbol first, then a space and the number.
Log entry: kL 6.92
